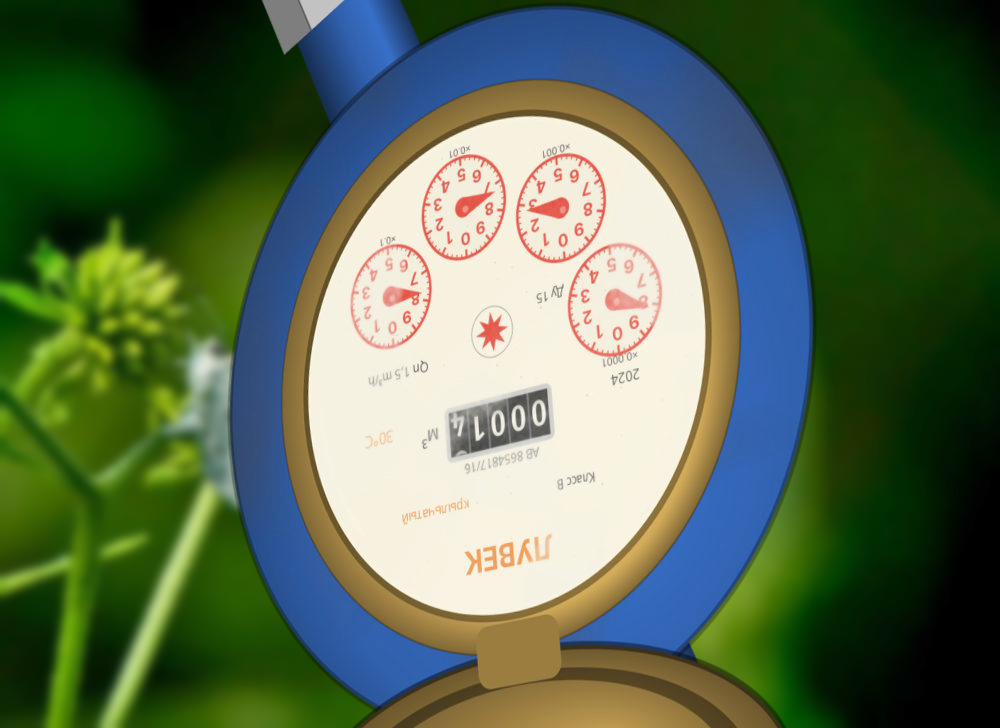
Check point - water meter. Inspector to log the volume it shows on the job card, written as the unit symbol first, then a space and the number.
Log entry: m³ 13.7728
